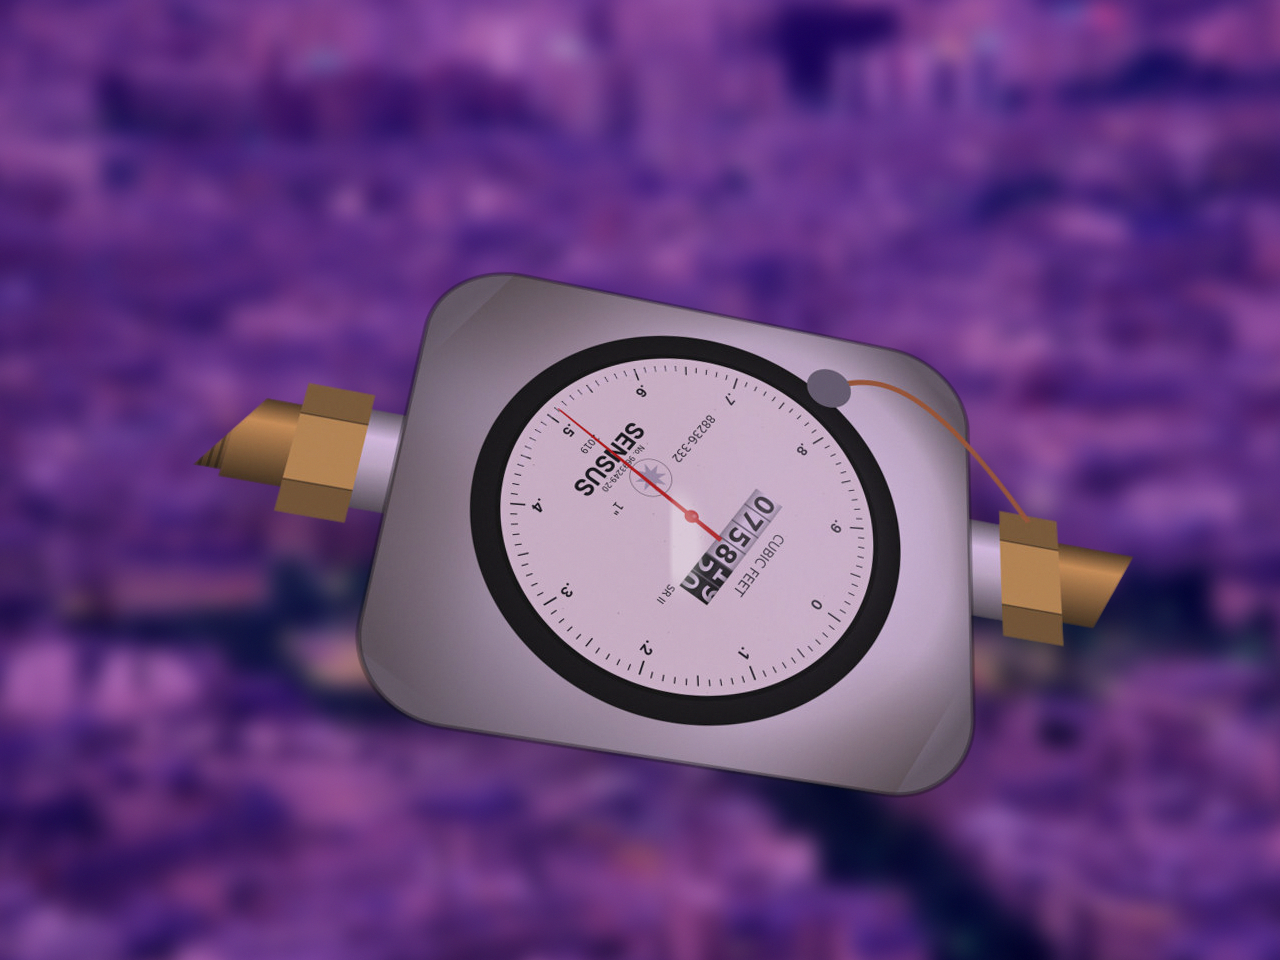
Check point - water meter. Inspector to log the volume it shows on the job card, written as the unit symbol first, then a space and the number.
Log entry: ft³ 75819.51
